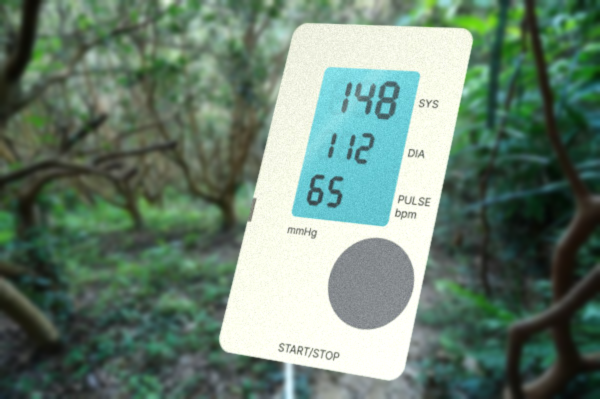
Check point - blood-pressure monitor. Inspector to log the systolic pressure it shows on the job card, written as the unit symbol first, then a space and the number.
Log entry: mmHg 148
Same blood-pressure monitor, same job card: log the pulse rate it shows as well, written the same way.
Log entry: bpm 65
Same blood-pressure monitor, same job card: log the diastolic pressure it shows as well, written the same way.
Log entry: mmHg 112
